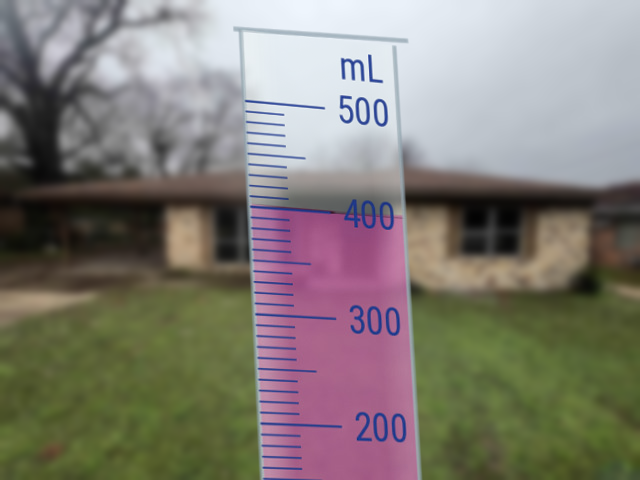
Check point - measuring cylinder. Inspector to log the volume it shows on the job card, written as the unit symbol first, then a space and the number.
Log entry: mL 400
